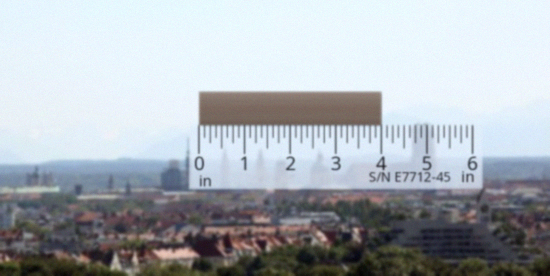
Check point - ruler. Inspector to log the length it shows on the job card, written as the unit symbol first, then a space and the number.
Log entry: in 4
